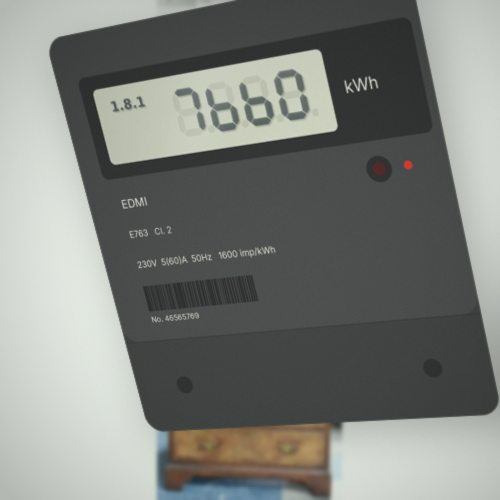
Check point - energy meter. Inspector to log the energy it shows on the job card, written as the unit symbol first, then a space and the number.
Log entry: kWh 7660
